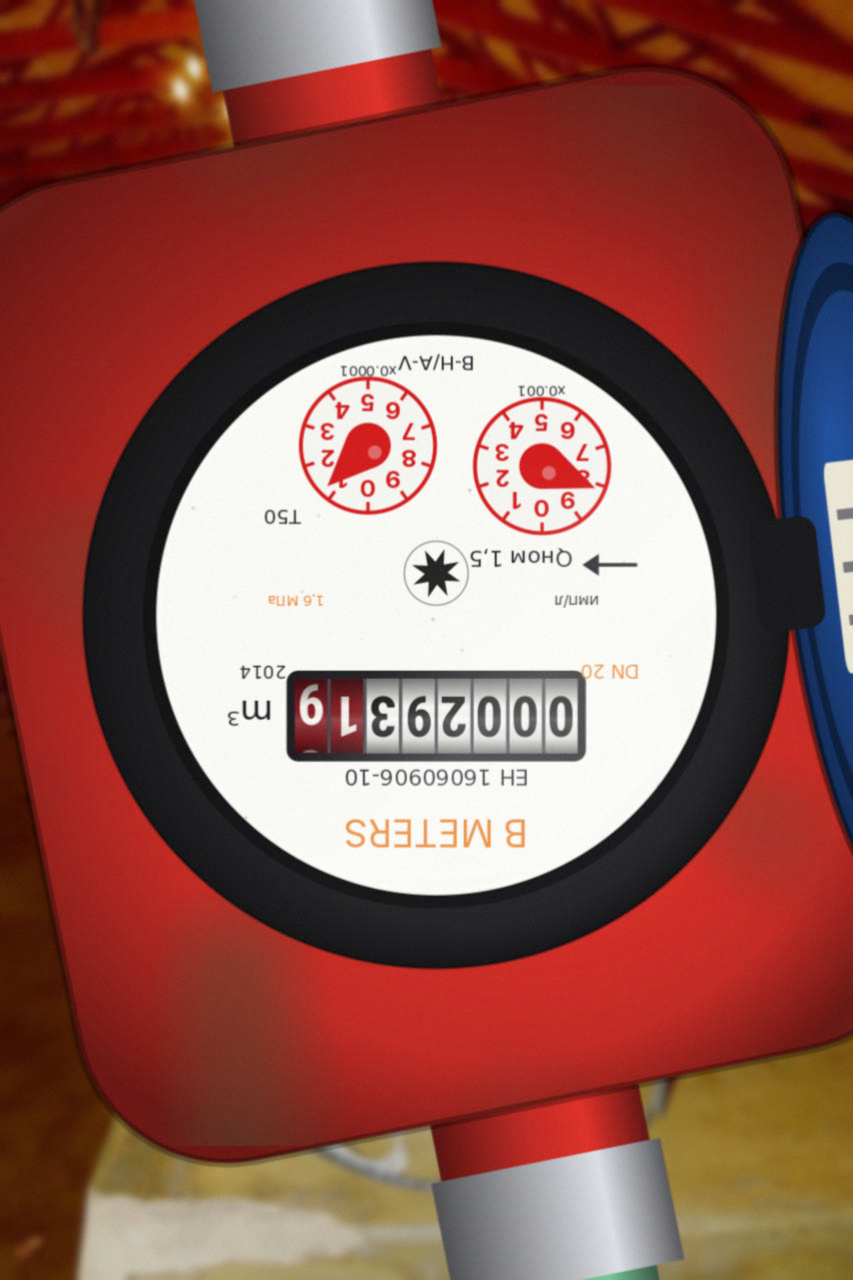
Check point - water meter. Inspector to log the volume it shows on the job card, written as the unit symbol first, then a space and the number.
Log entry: m³ 293.1881
